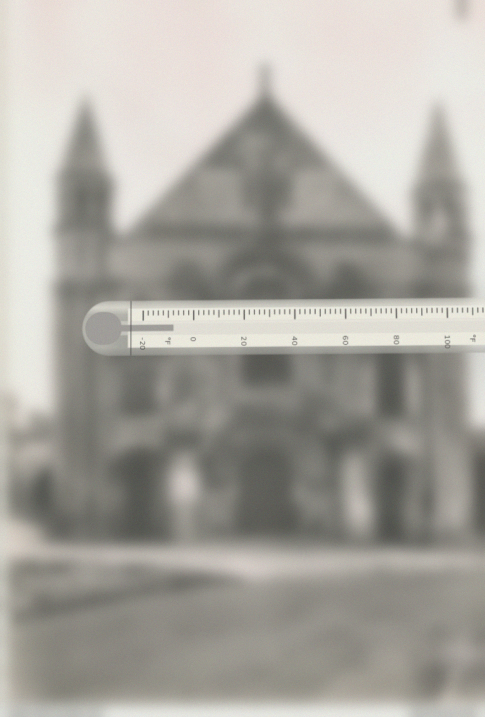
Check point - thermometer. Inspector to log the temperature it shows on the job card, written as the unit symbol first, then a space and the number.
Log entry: °F -8
